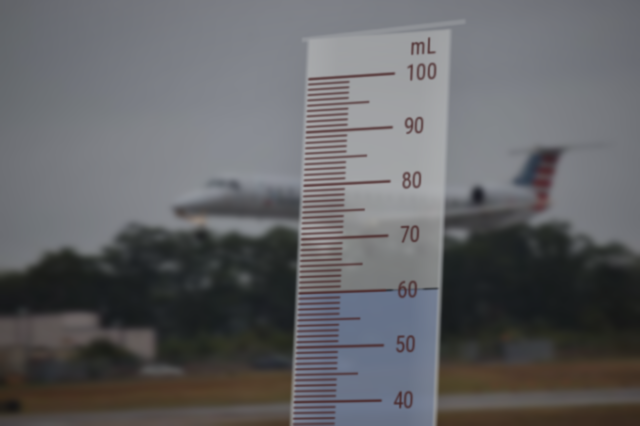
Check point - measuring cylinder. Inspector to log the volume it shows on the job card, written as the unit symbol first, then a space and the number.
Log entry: mL 60
